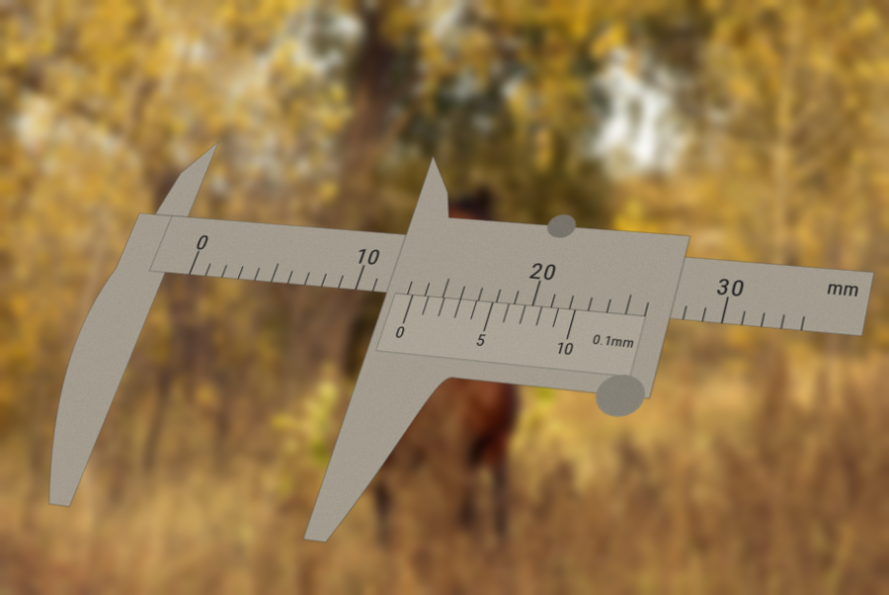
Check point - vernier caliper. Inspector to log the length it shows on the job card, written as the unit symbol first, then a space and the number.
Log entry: mm 13.3
